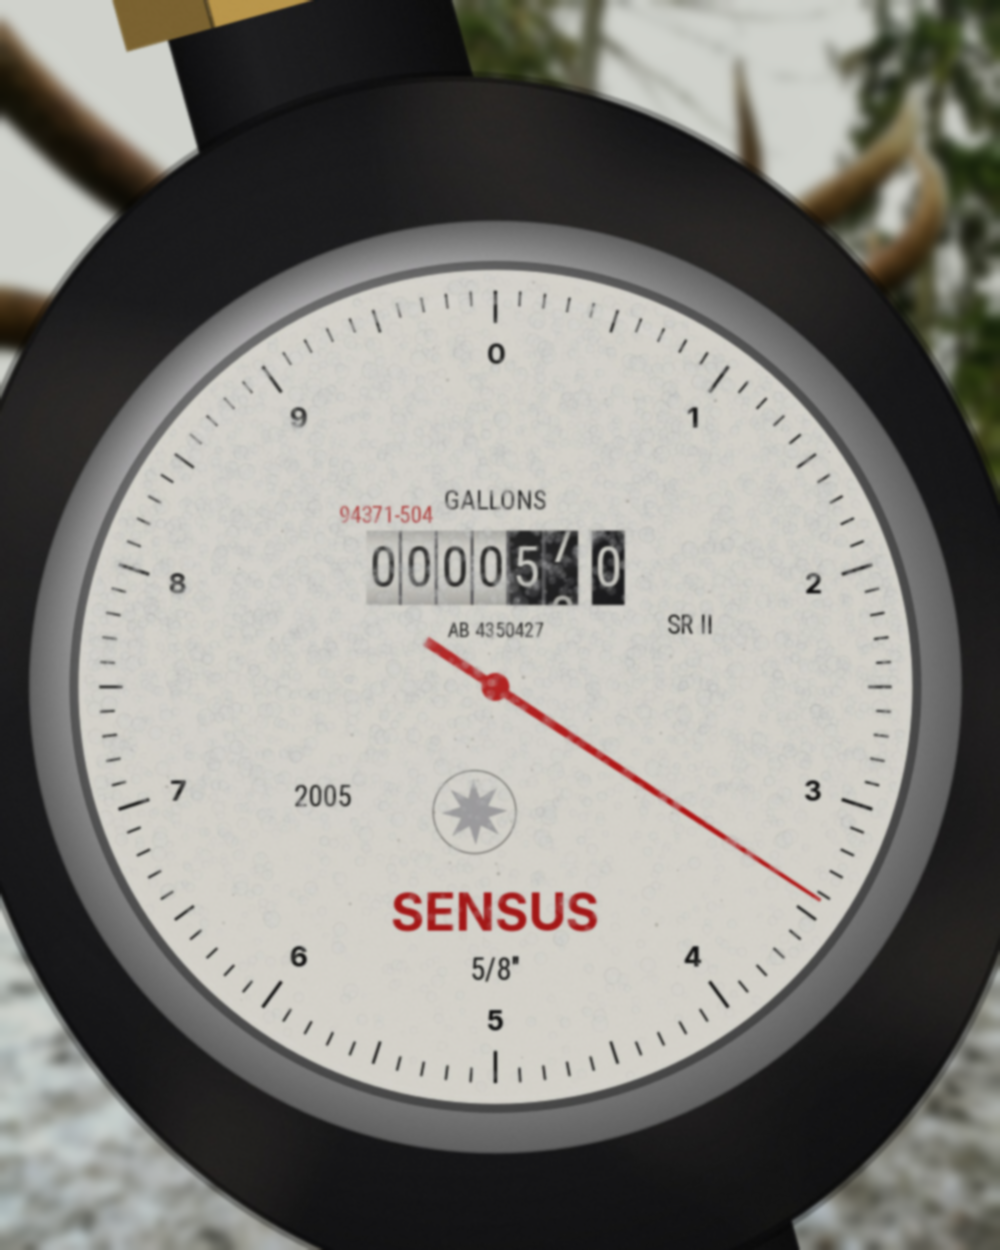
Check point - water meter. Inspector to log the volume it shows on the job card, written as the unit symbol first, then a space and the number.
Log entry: gal 573.4
